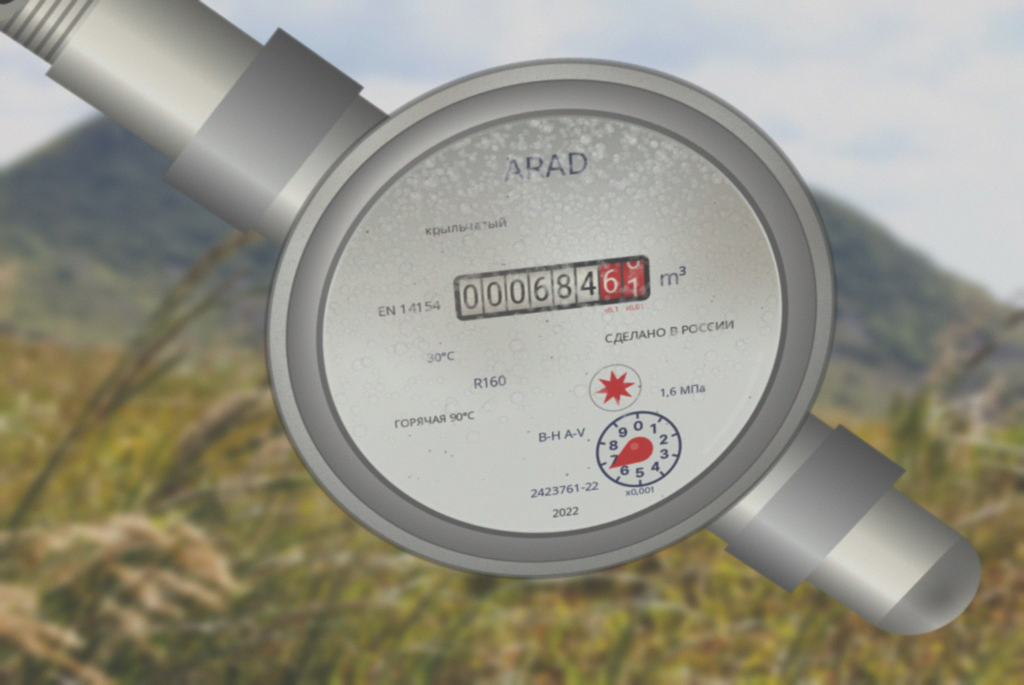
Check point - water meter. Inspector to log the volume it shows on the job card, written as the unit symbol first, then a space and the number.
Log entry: m³ 684.606
